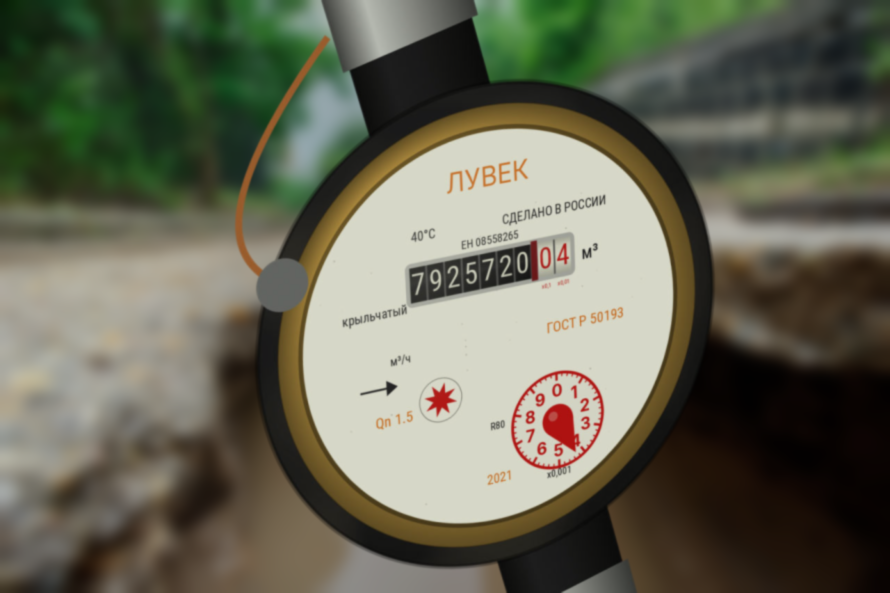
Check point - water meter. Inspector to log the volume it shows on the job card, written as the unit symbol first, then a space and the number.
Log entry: m³ 7925720.044
